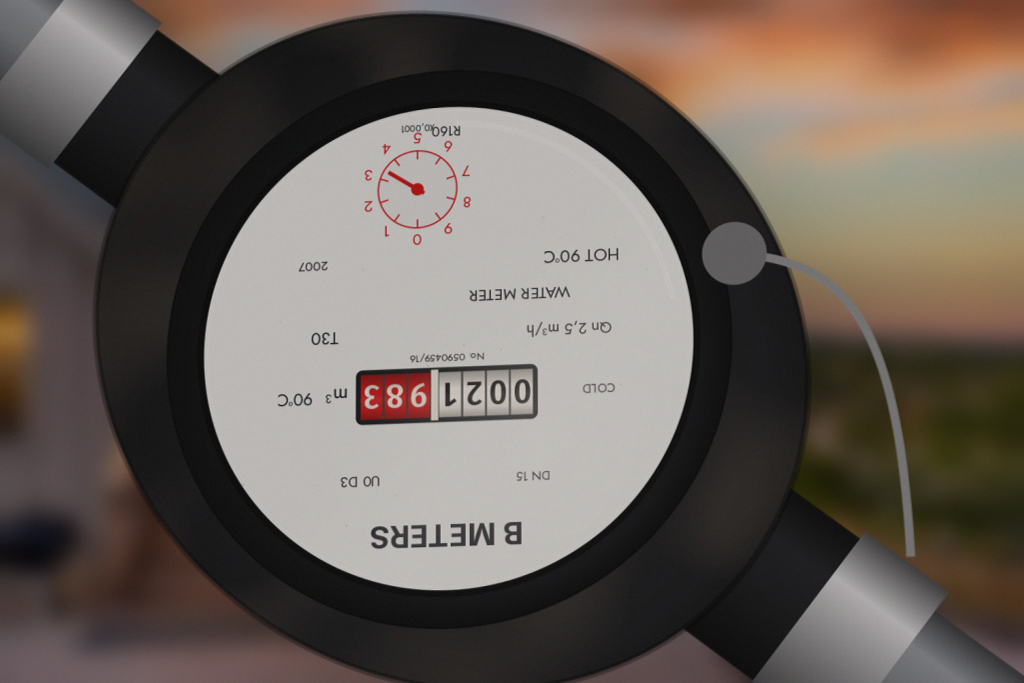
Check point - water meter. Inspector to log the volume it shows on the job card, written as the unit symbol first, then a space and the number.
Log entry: m³ 21.9833
